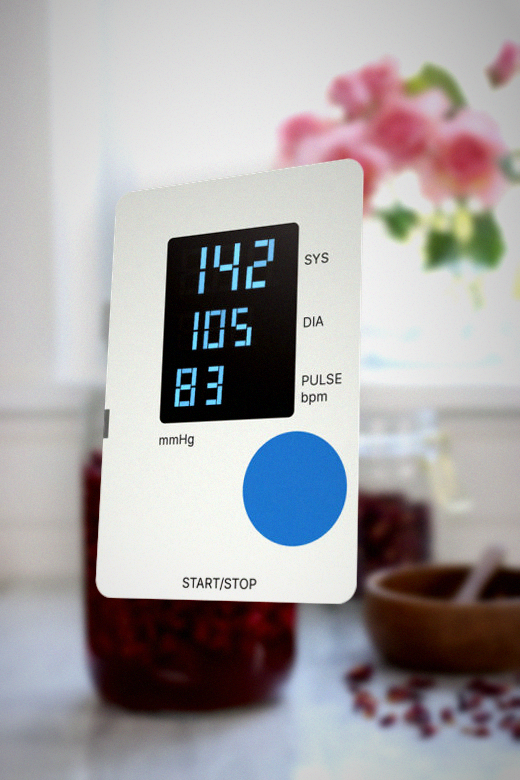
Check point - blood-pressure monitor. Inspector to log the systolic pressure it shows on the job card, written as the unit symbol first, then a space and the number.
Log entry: mmHg 142
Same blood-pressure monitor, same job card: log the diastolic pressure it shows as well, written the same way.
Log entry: mmHg 105
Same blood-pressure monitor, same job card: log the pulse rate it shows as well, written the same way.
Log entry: bpm 83
